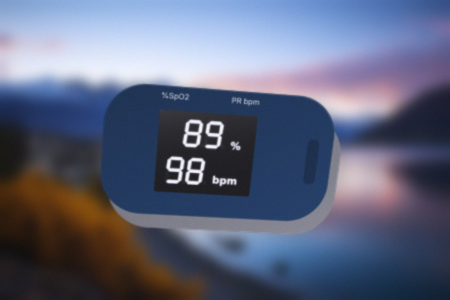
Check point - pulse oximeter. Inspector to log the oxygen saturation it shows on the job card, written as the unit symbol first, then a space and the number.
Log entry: % 89
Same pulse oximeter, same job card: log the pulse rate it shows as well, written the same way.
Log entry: bpm 98
